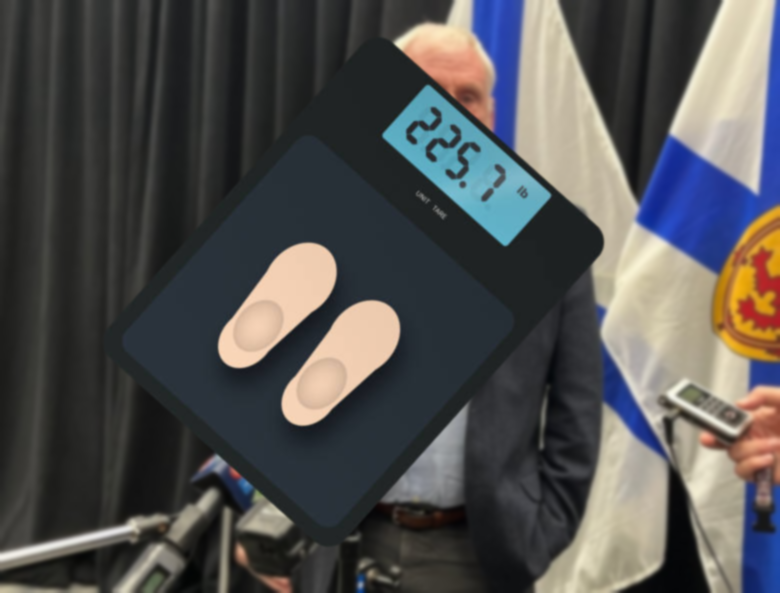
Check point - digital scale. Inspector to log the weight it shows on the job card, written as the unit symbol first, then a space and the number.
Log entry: lb 225.7
